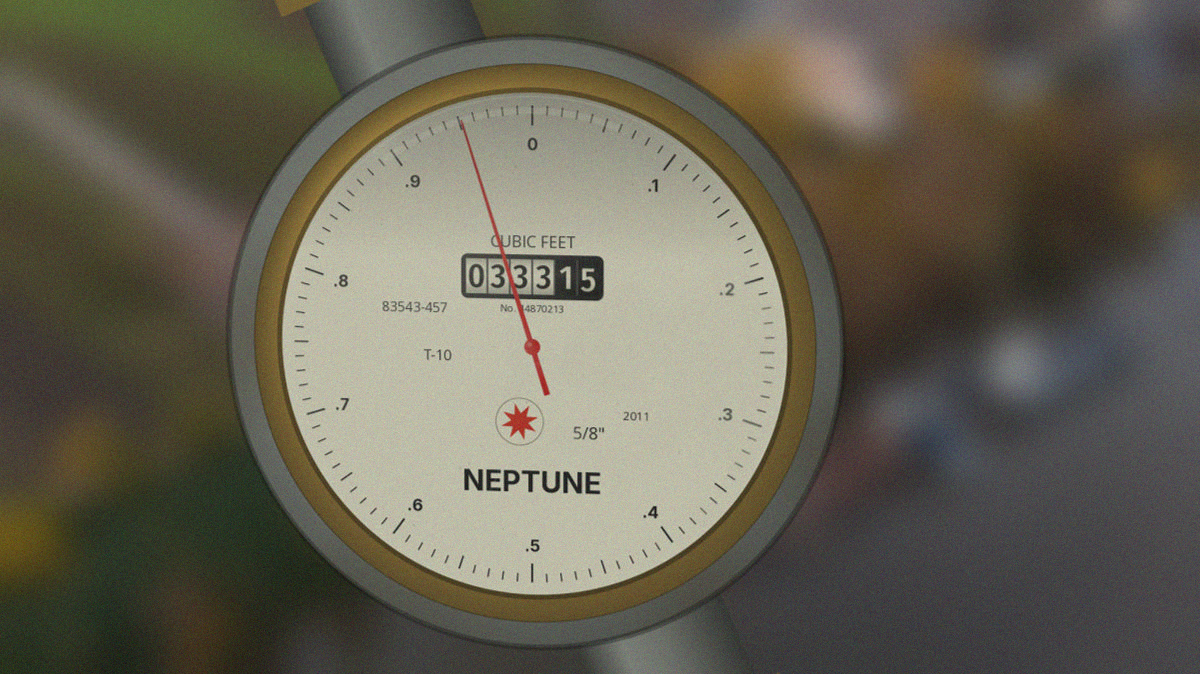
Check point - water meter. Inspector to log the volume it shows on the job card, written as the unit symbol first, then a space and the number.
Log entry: ft³ 33314.95
